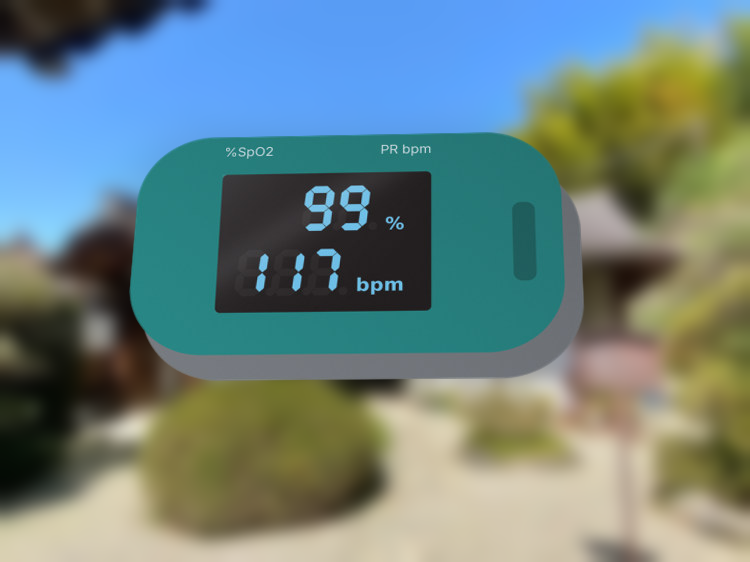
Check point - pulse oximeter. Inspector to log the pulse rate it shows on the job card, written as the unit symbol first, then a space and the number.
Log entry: bpm 117
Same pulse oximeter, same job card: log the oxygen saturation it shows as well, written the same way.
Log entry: % 99
